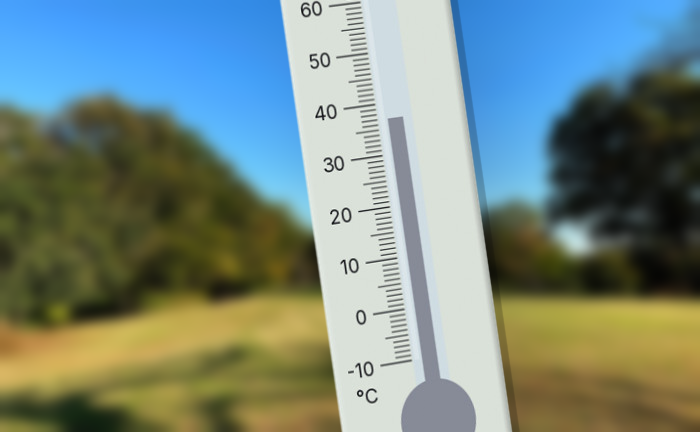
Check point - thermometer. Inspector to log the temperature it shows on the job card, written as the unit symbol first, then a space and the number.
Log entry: °C 37
